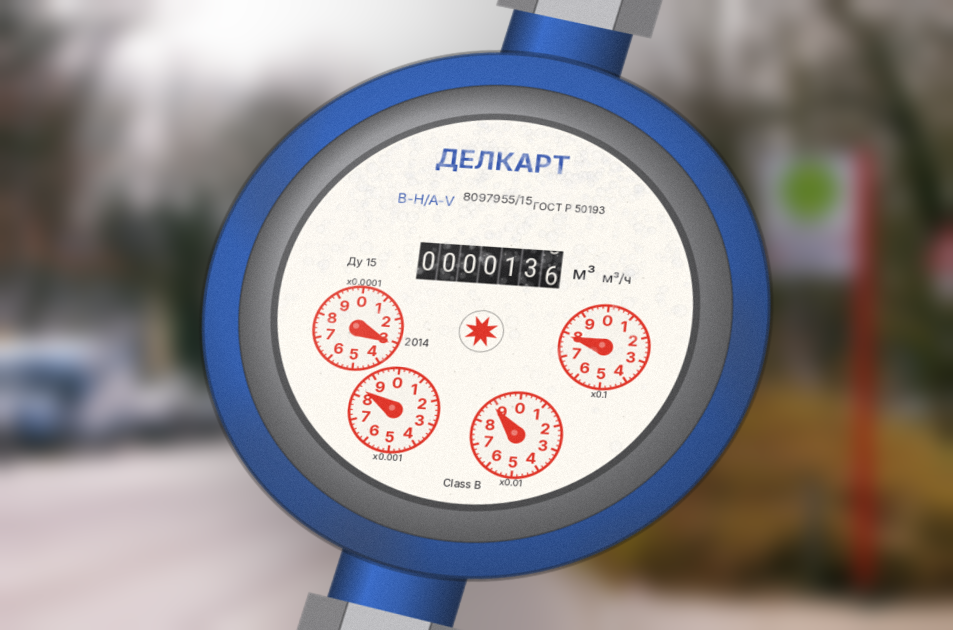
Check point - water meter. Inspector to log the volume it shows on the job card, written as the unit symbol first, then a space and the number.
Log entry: m³ 135.7883
